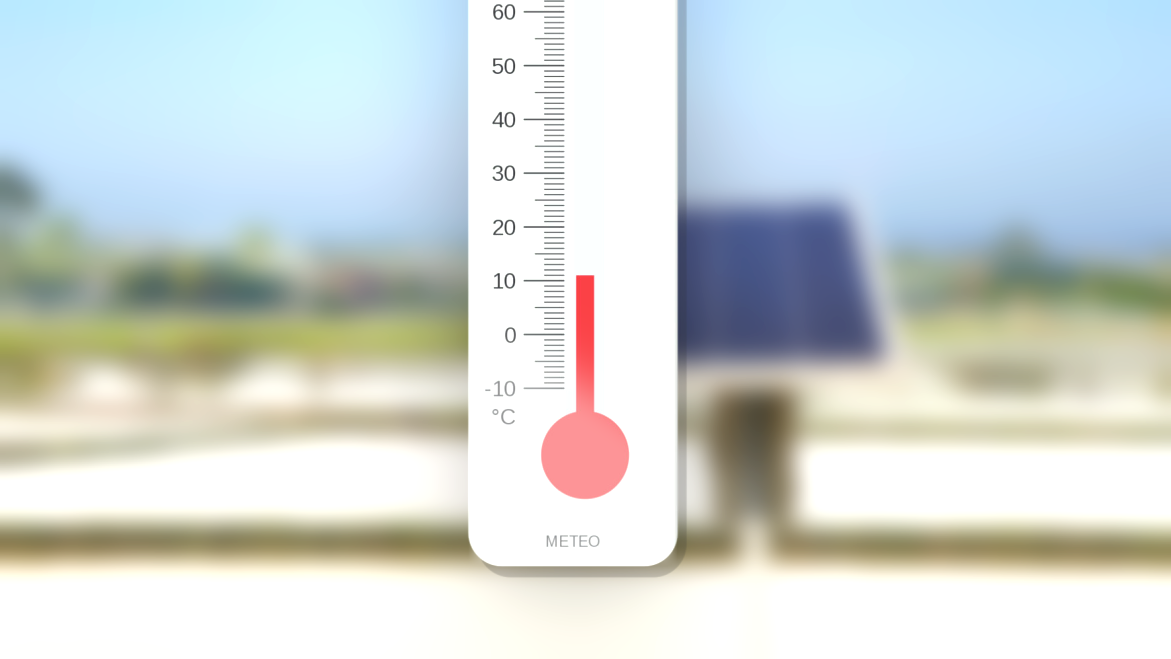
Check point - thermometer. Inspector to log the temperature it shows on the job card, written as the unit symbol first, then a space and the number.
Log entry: °C 11
